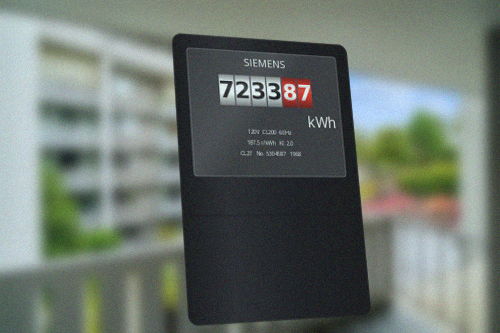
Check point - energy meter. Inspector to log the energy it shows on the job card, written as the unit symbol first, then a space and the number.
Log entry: kWh 7233.87
